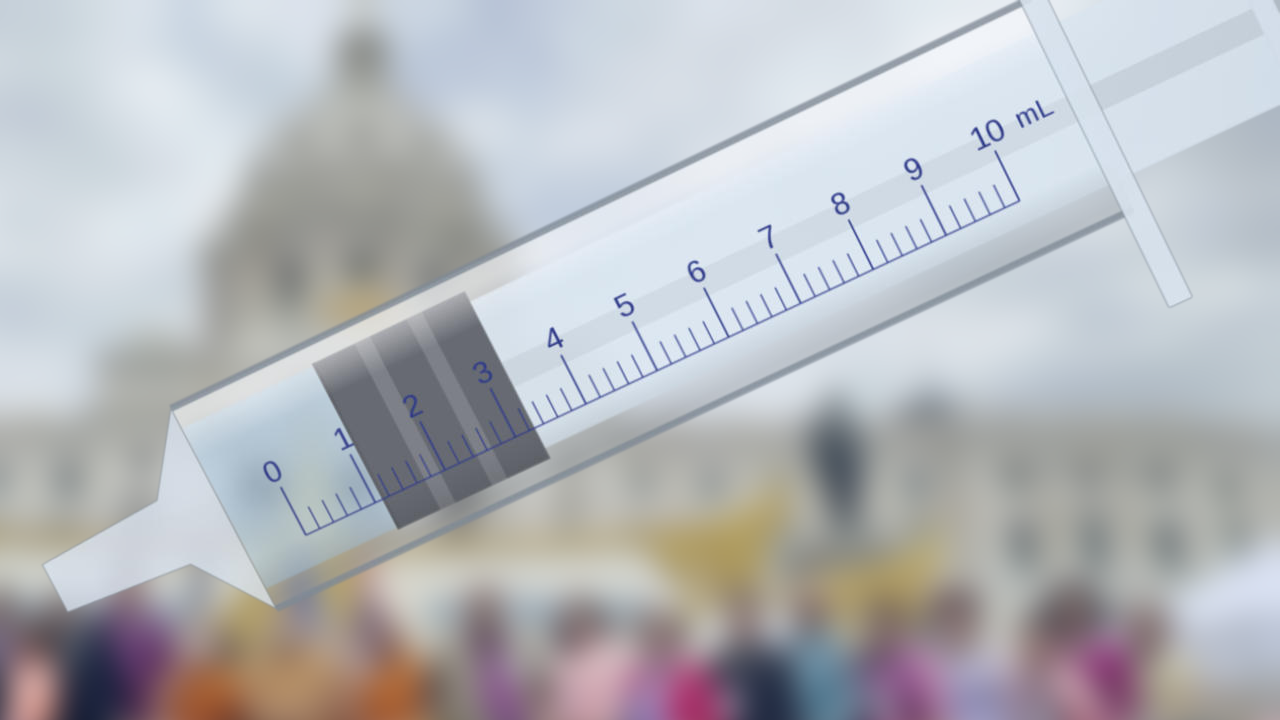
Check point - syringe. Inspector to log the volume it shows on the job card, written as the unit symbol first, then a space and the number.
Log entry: mL 1.1
